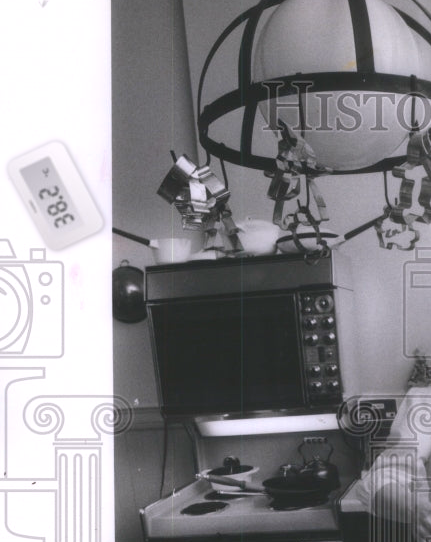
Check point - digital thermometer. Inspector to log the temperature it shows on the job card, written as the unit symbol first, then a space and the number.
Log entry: °C 38.2
